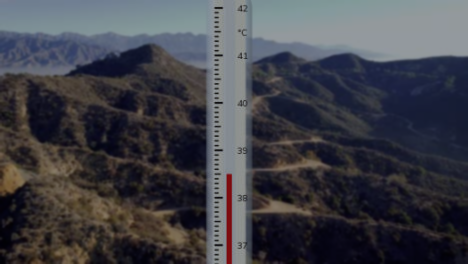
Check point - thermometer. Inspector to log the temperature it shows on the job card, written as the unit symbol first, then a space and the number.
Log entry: °C 38.5
